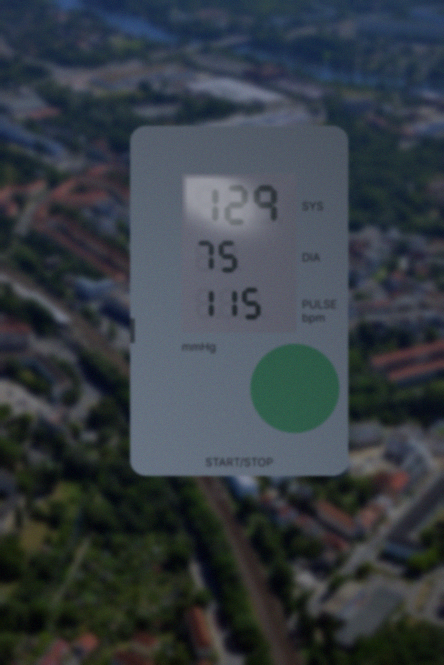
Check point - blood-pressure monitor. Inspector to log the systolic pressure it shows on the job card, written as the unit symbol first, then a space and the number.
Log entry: mmHg 129
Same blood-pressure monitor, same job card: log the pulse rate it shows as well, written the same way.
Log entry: bpm 115
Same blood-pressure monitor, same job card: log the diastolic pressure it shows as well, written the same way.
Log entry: mmHg 75
